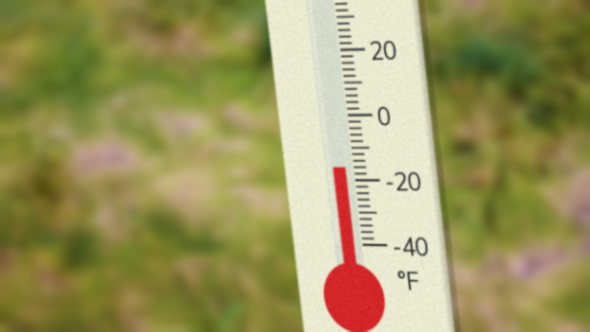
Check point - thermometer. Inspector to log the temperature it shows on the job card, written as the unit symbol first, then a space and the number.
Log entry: °F -16
